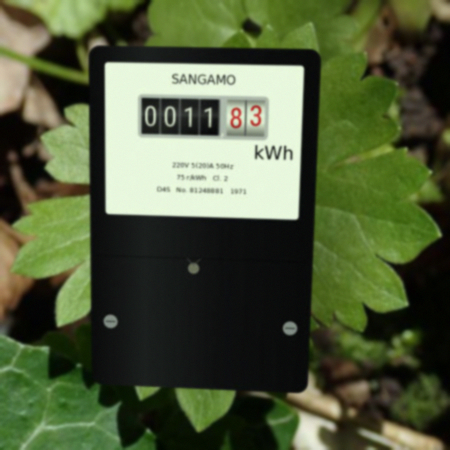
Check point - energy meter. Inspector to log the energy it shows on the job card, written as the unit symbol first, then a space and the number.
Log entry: kWh 11.83
